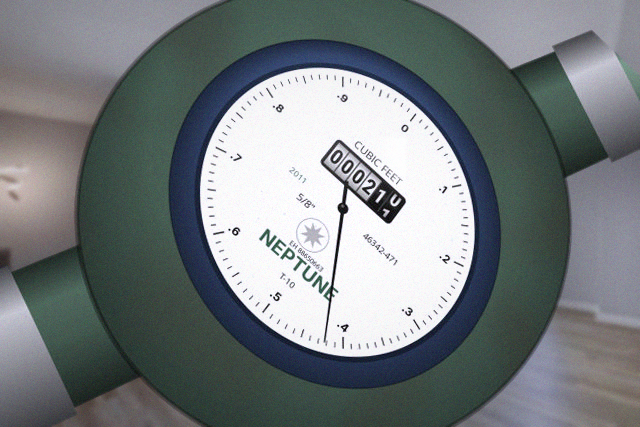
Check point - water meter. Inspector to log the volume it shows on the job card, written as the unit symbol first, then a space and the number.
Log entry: ft³ 210.42
